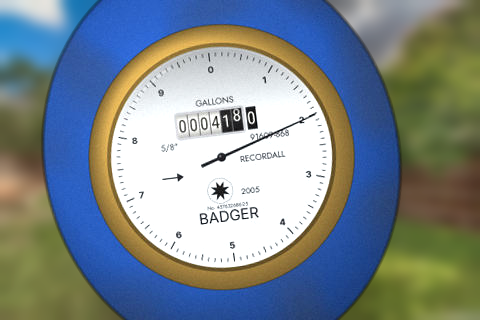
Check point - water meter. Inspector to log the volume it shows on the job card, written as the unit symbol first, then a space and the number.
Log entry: gal 4182.0
